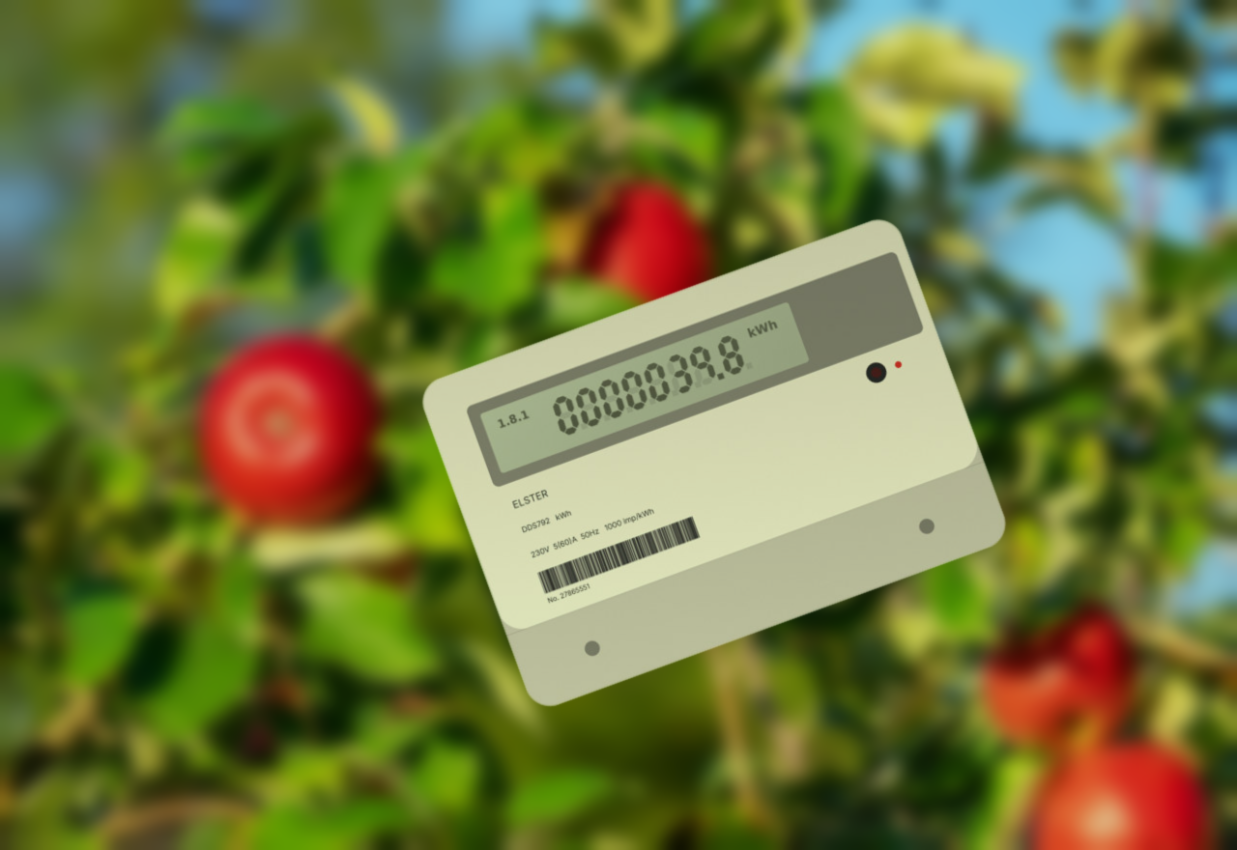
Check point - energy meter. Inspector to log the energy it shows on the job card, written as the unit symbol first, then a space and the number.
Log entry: kWh 39.8
